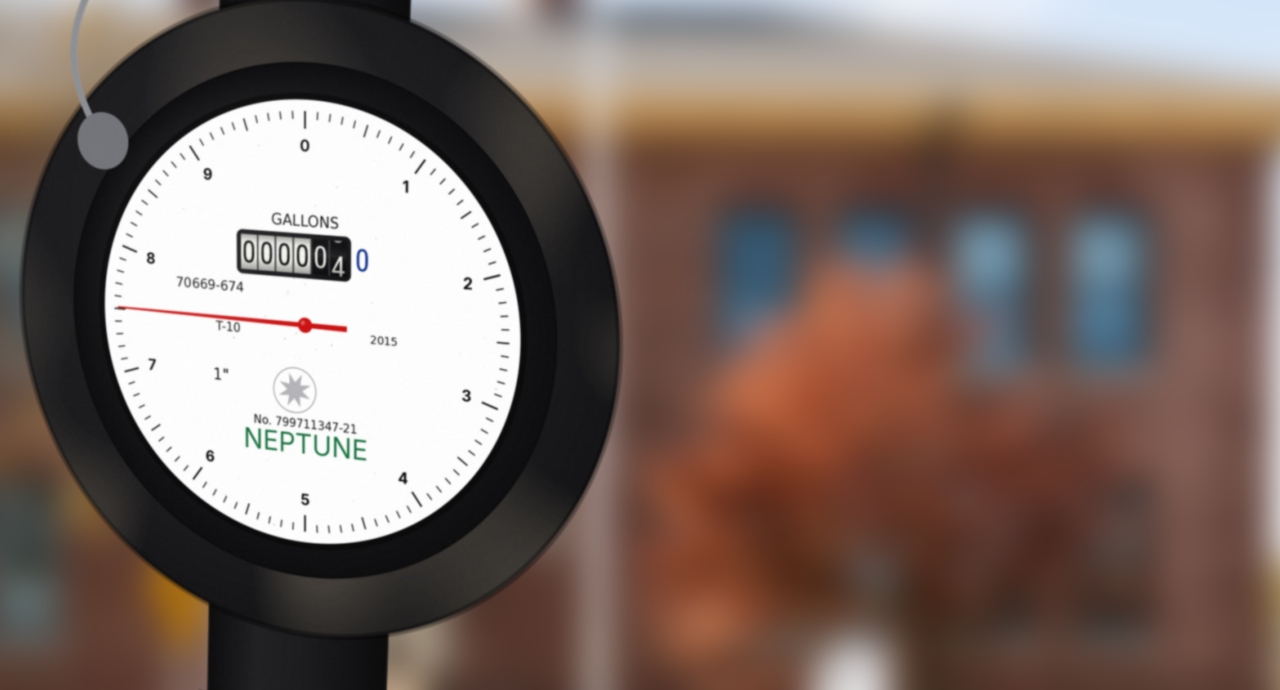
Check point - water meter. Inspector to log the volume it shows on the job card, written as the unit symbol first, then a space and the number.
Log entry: gal 37.5
